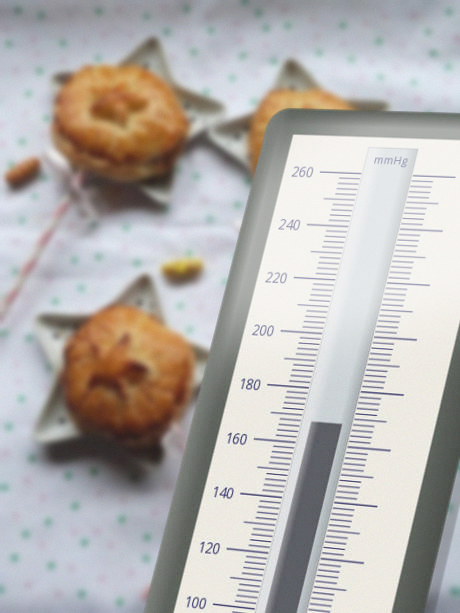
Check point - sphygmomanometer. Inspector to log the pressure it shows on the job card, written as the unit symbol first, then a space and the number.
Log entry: mmHg 168
